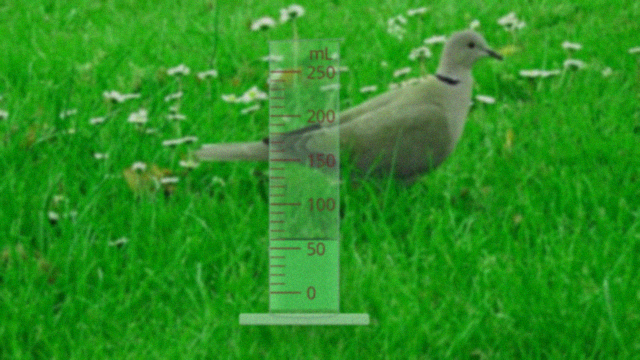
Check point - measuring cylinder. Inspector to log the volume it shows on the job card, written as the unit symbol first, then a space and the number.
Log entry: mL 60
